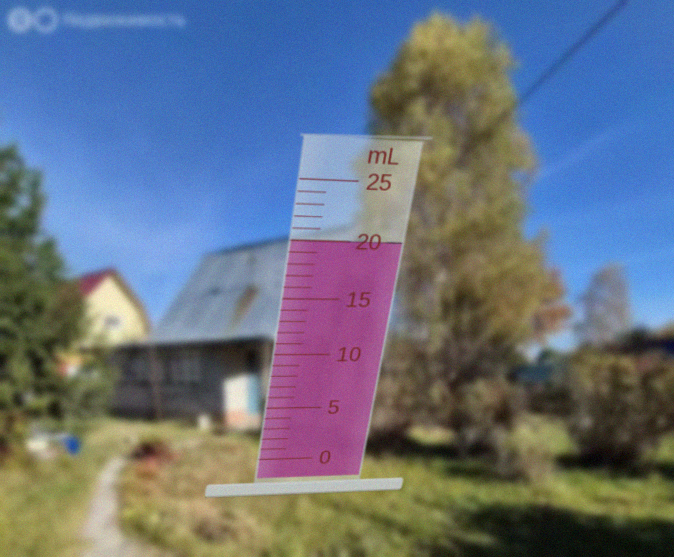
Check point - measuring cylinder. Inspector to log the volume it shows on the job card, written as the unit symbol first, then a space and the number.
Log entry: mL 20
